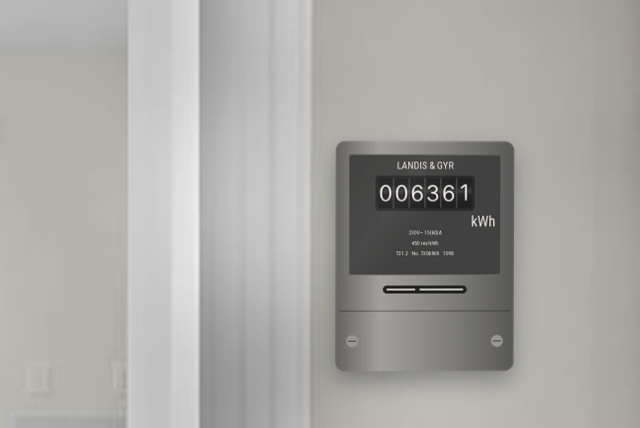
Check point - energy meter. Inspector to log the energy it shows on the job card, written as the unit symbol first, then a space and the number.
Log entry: kWh 6361
